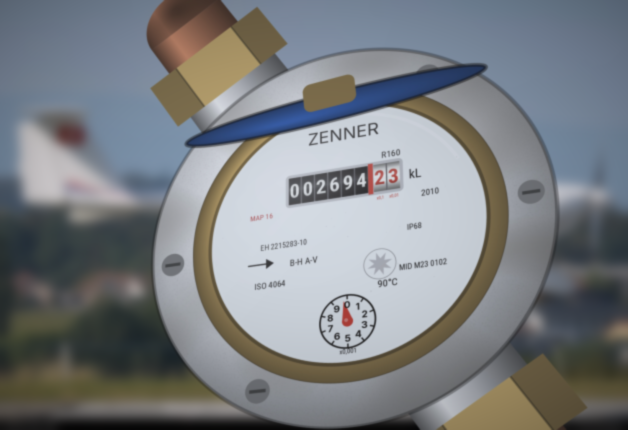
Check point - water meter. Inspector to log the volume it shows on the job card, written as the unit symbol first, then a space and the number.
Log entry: kL 2694.229
